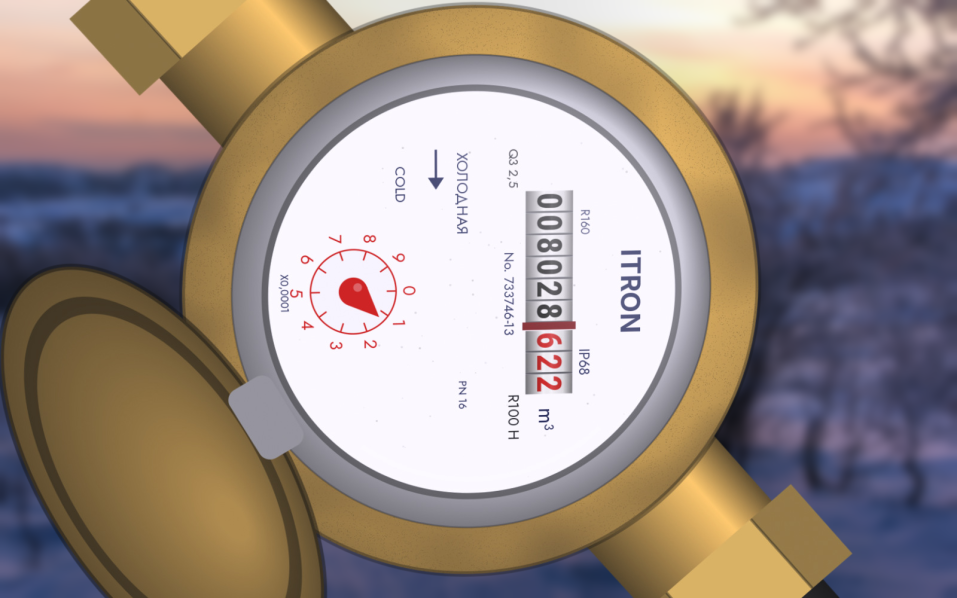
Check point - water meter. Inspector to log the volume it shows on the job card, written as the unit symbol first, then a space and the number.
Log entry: m³ 8028.6221
